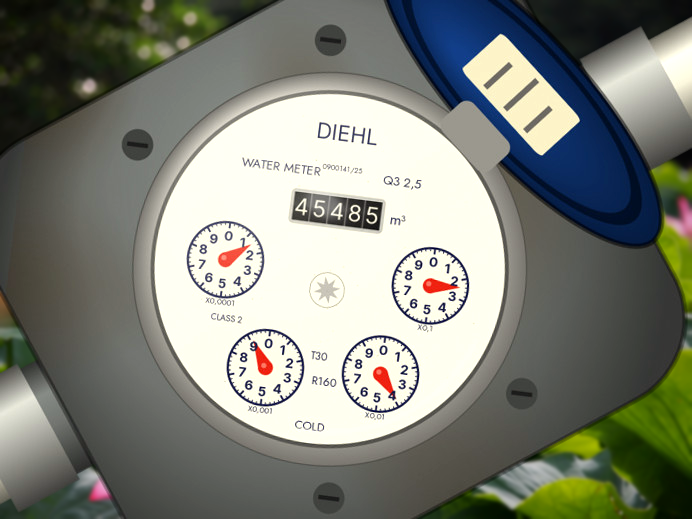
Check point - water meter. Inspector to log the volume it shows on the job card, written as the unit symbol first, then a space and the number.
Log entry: m³ 45485.2391
